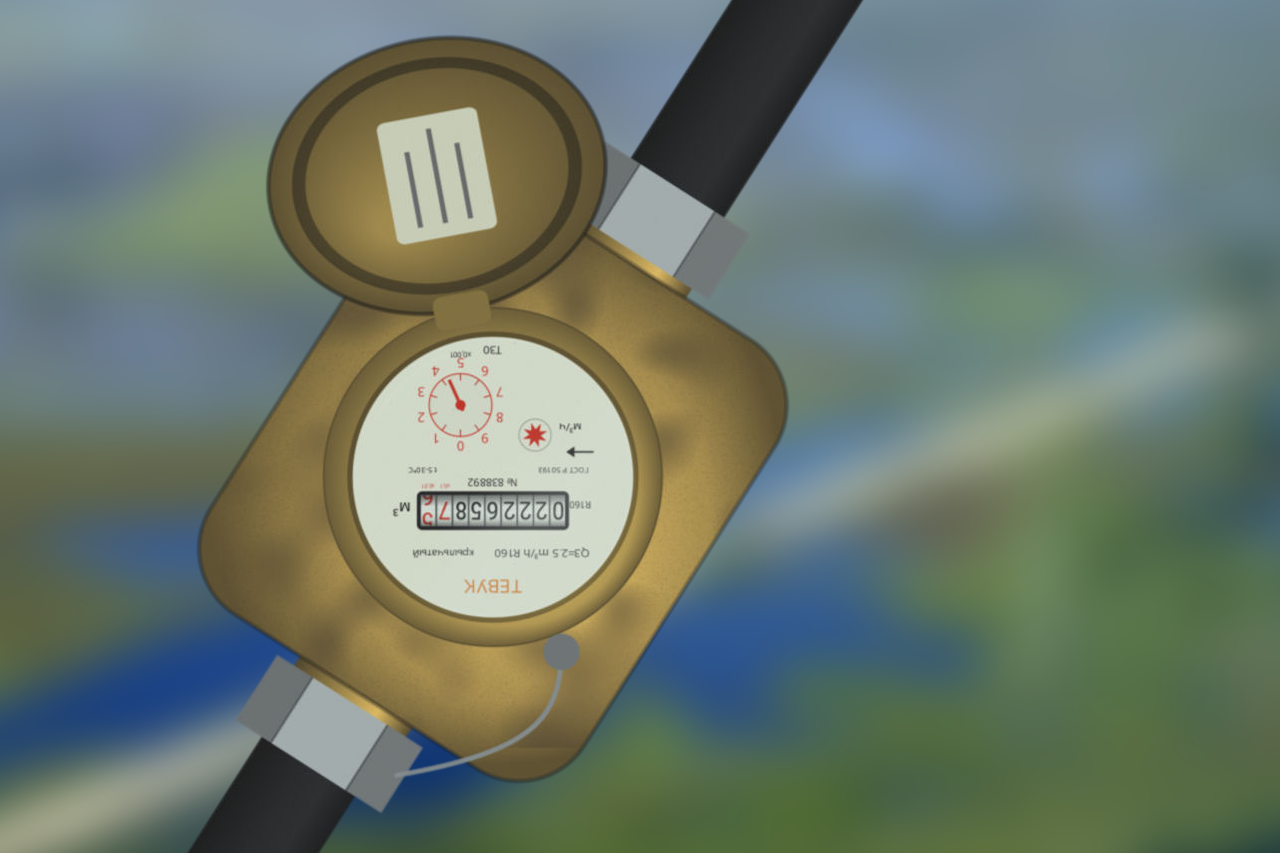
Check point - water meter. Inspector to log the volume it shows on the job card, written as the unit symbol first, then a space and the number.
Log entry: m³ 222658.754
